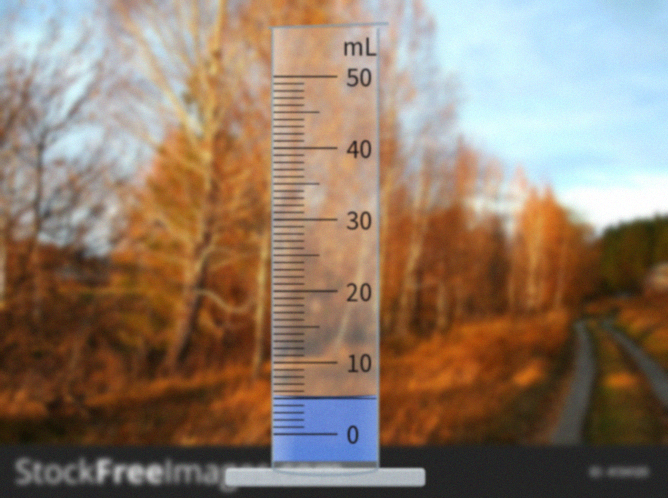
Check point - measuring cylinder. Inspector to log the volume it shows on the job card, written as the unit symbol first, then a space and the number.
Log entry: mL 5
